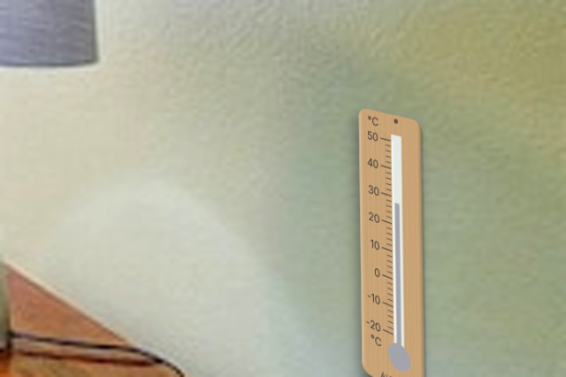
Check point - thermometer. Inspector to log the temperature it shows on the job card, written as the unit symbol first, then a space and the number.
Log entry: °C 28
